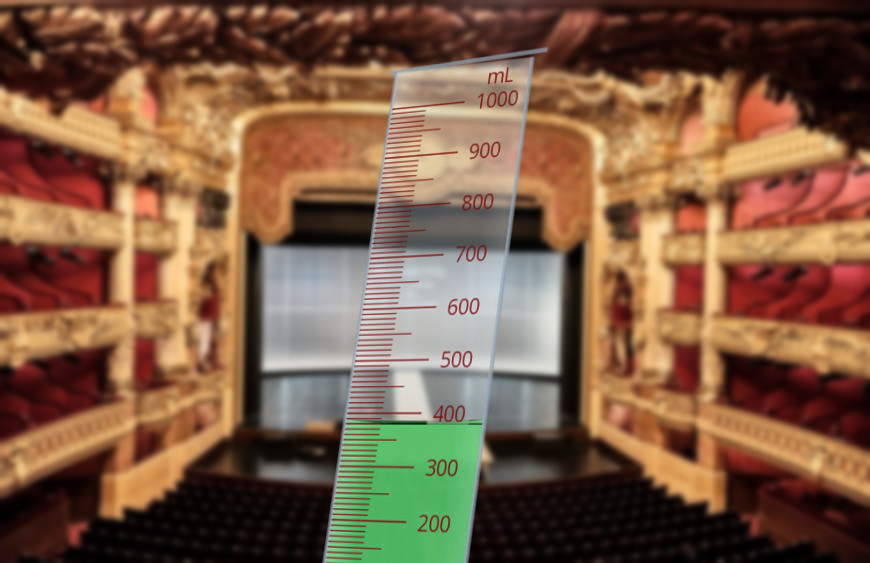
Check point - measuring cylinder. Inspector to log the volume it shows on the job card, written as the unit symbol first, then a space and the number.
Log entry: mL 380
